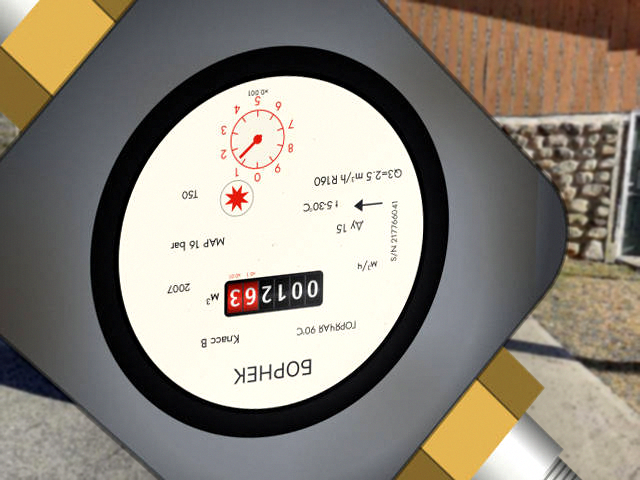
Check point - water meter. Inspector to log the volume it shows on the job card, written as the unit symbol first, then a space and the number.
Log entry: m³ 12.631
